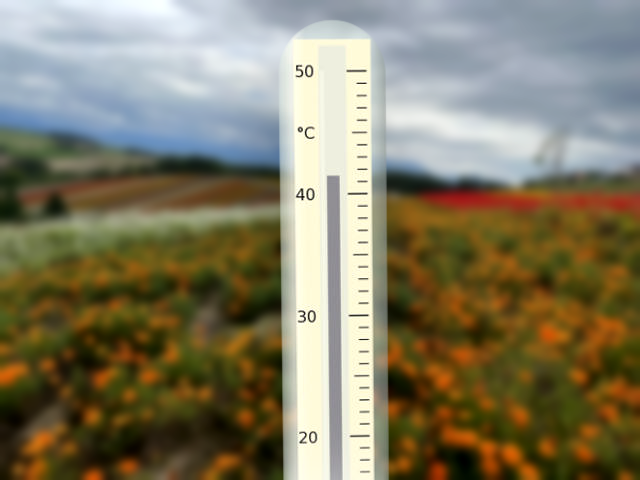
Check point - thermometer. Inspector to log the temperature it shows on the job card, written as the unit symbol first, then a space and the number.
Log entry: °C 41.5
